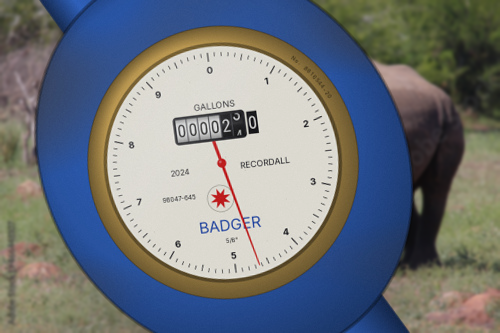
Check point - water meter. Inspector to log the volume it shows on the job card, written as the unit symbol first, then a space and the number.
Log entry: gal 234.6
